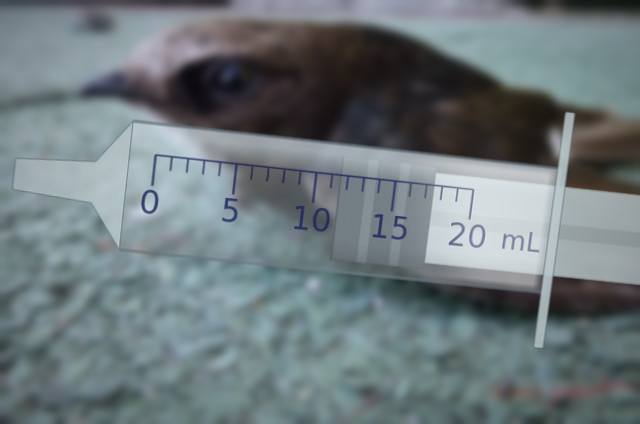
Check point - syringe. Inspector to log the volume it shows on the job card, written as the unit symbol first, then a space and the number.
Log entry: mL 11.5
